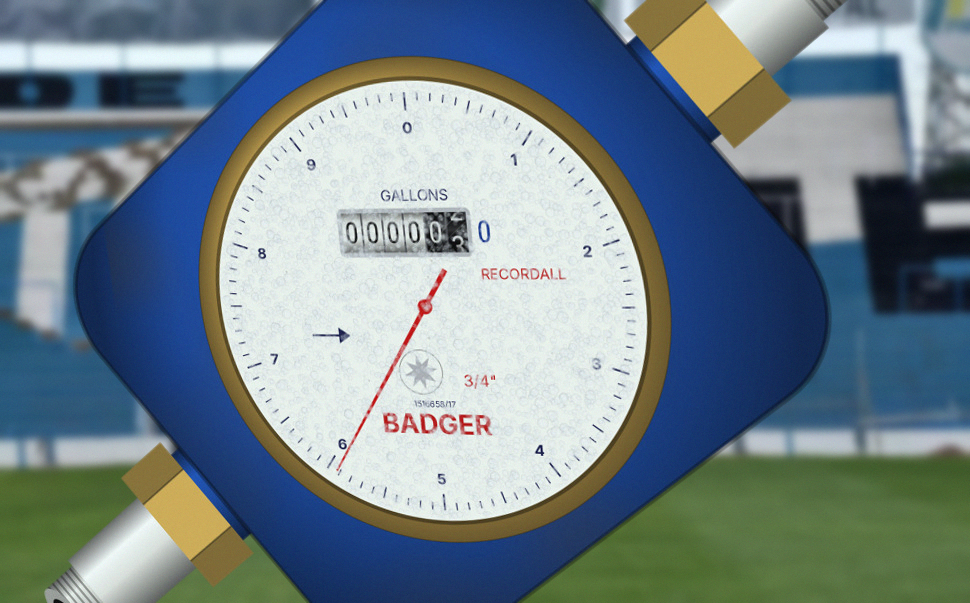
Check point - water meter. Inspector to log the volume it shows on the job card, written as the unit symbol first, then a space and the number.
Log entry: gal 25.9
